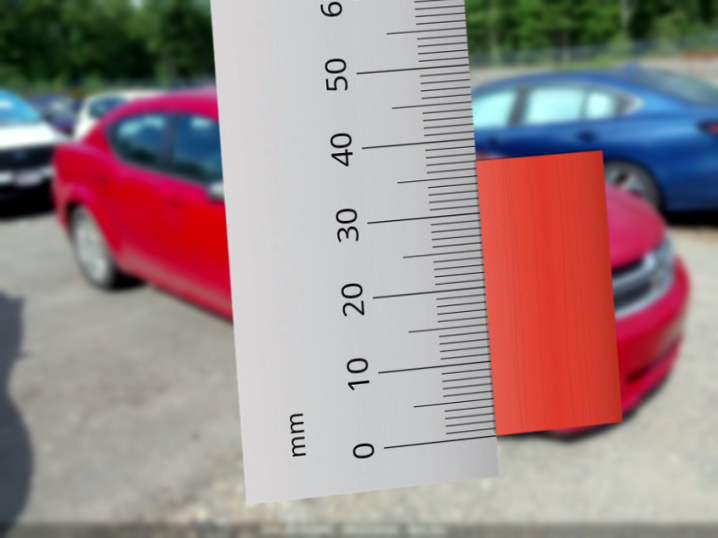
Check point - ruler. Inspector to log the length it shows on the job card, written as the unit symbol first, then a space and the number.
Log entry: mm 37
